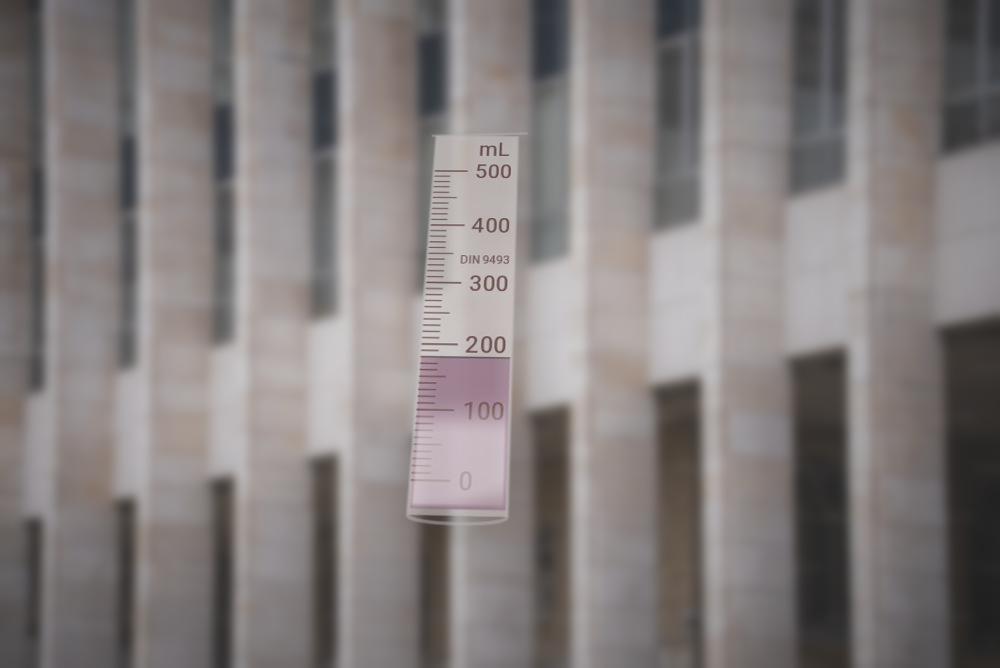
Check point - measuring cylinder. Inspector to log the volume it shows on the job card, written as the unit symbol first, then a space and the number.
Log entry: mL 180
